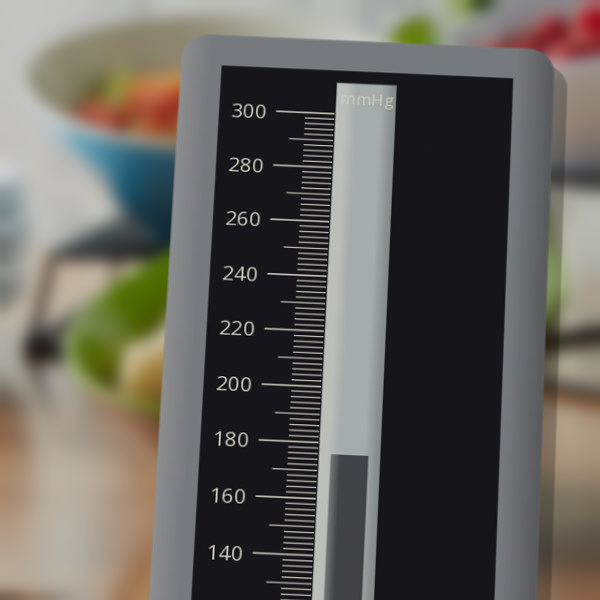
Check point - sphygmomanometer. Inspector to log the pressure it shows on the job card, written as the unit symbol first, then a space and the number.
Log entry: mmHg 176
